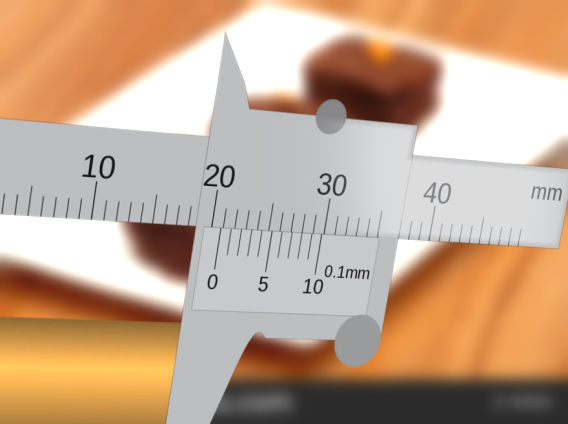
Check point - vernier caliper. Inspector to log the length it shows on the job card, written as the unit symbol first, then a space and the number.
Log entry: mm 20.8
